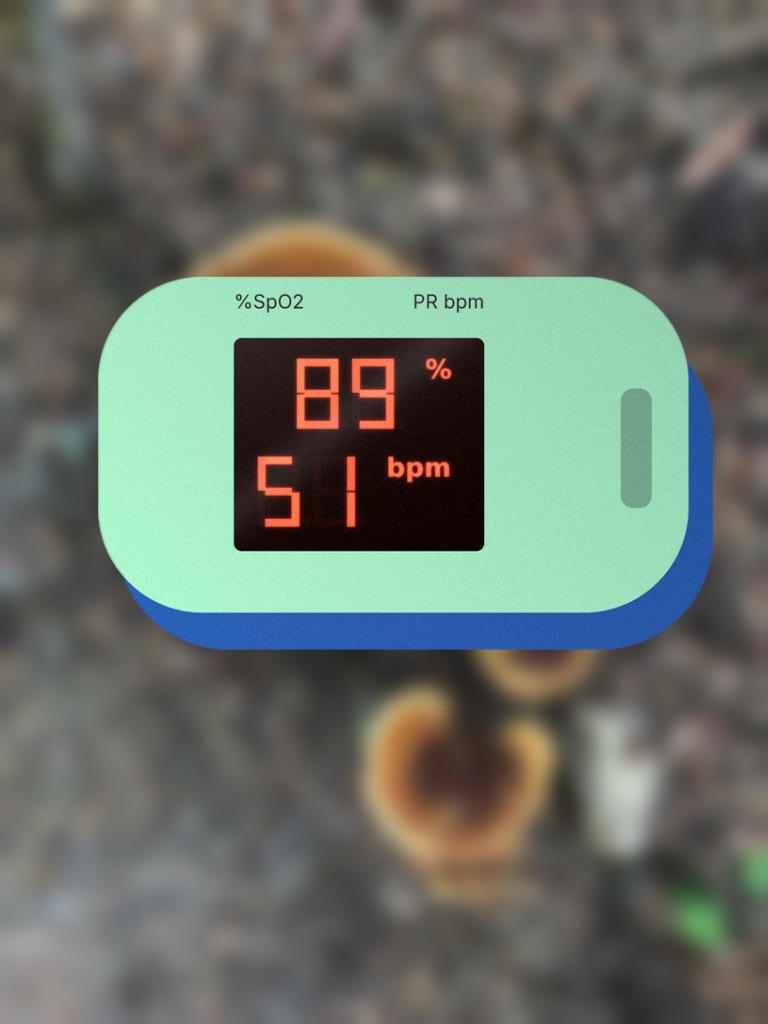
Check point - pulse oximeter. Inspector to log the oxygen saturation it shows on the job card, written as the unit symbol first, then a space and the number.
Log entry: % 89
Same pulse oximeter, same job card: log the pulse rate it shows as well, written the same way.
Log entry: bpm 51
